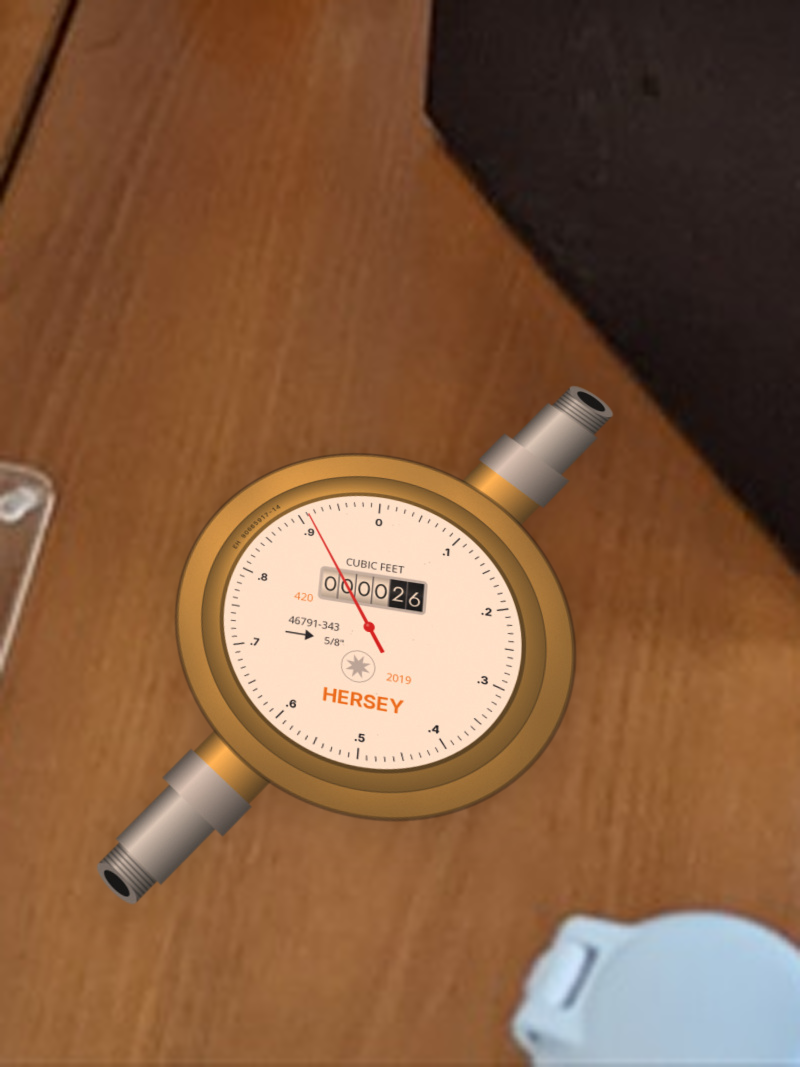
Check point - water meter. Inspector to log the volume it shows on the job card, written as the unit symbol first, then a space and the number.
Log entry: ft³ 25.91
